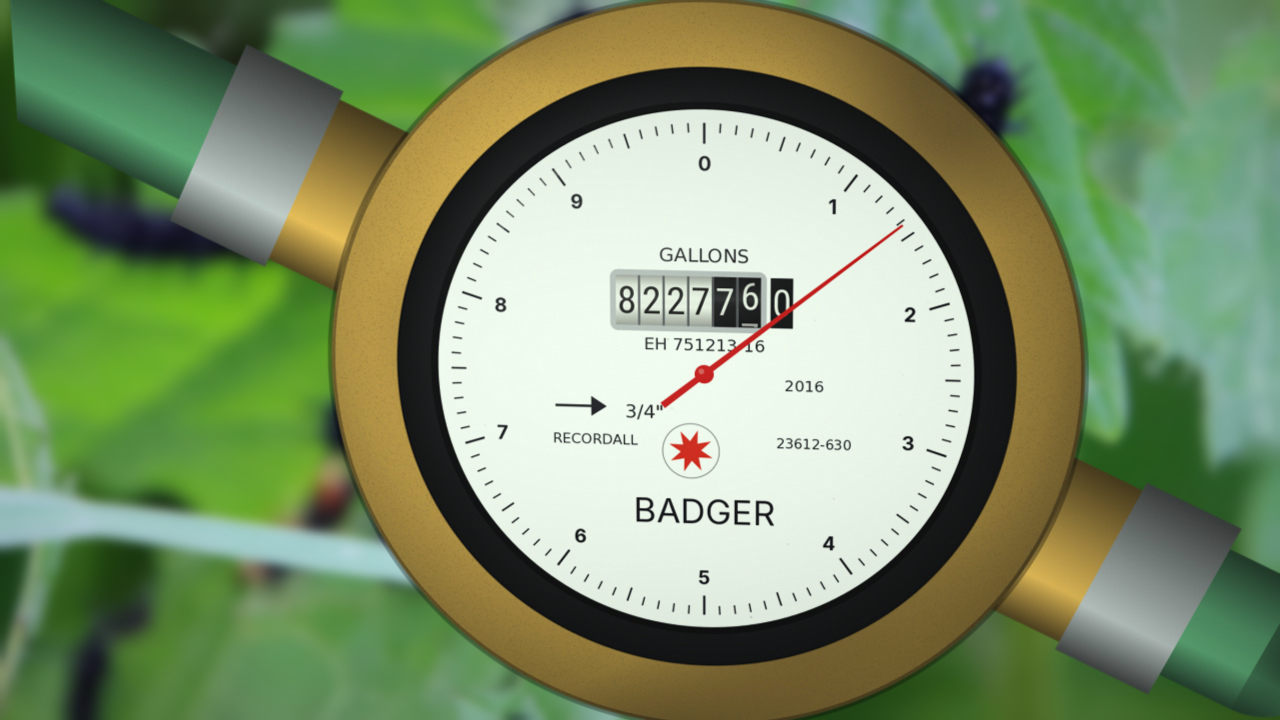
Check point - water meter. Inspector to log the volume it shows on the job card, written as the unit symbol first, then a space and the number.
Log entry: gal 8227761.4
